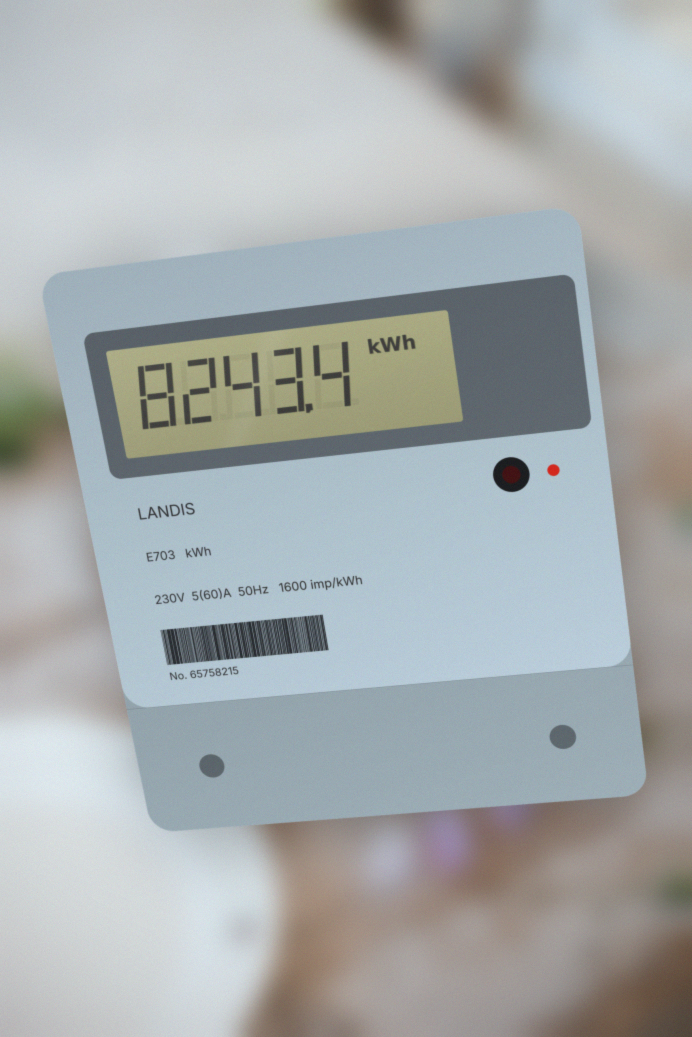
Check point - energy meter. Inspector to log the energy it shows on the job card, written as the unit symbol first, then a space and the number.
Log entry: kWh 8243.4
